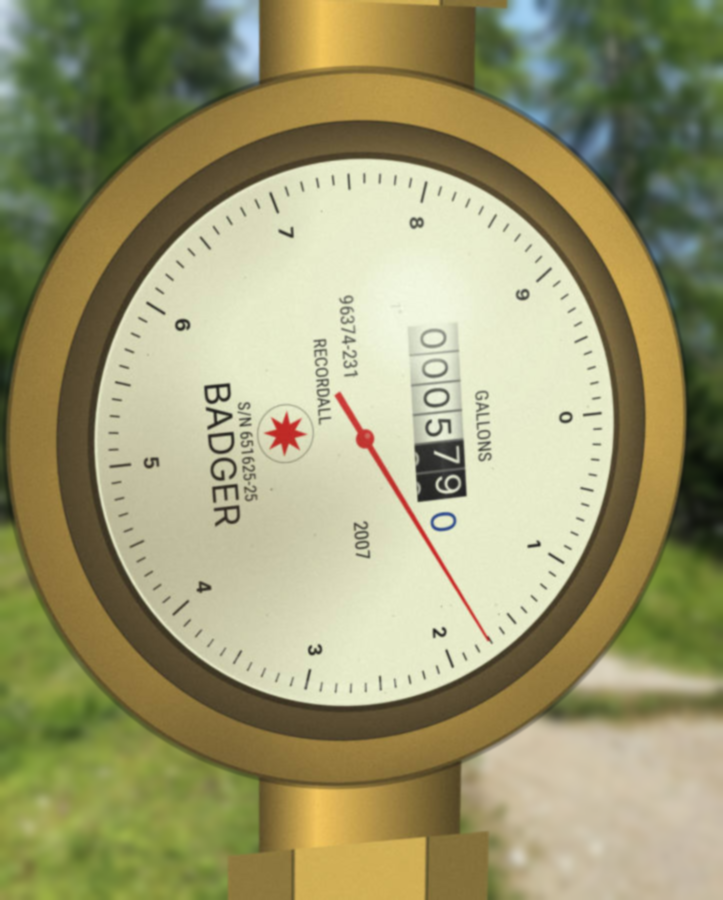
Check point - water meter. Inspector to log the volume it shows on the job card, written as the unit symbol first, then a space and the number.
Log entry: gal 5791.7
